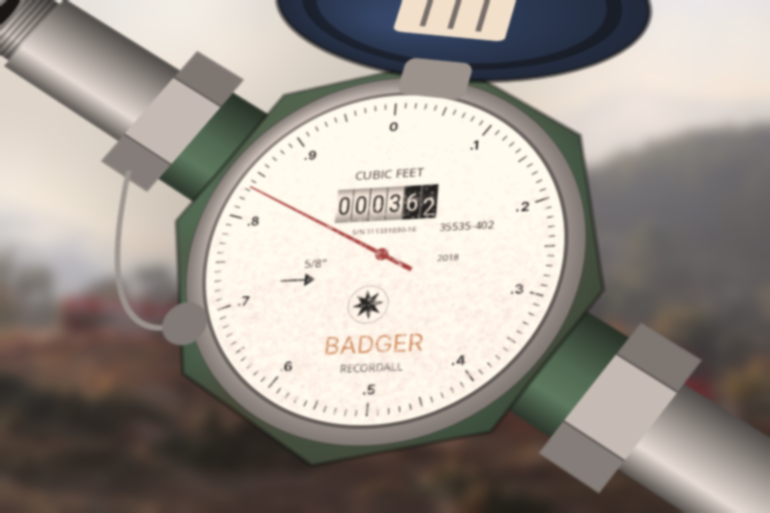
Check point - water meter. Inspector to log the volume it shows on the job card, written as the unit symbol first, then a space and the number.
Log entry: ft³ 361.83
